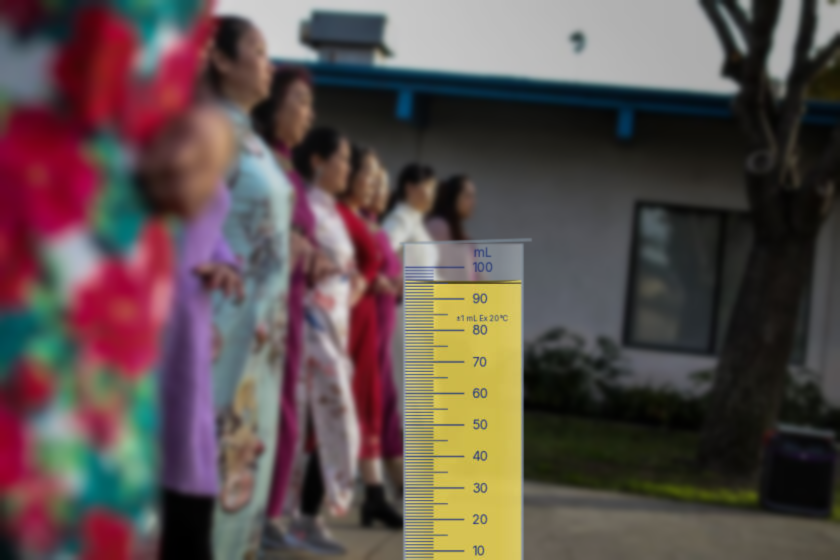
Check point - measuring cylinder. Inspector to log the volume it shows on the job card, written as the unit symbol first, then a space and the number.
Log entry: mL 95
